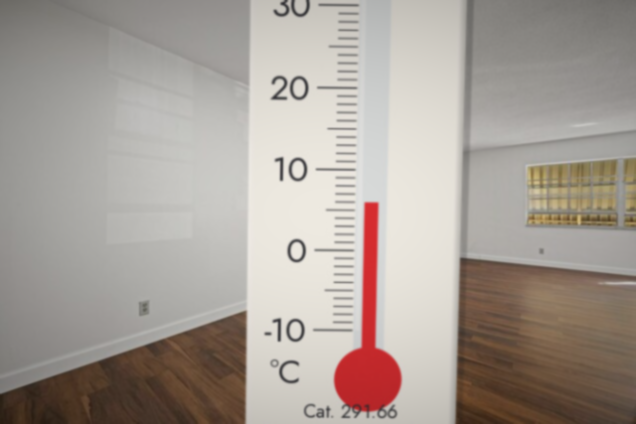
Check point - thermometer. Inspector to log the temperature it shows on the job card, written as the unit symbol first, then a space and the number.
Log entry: °C 6
